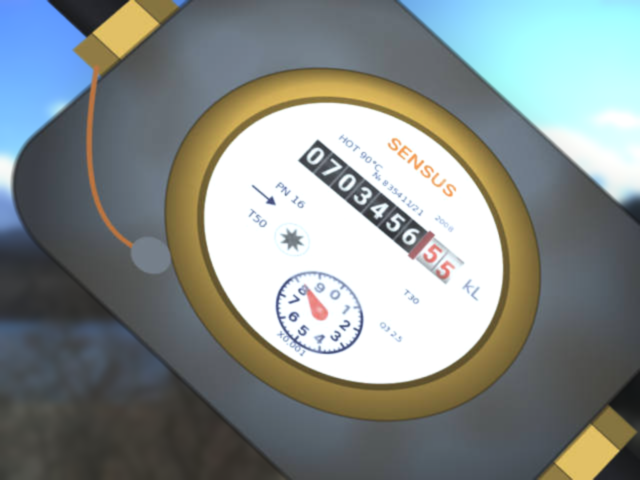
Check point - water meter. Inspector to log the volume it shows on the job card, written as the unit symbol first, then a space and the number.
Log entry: kL 703456.548
